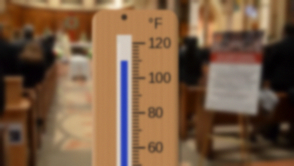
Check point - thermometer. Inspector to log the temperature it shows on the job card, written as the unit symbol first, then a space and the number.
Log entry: °F 110
